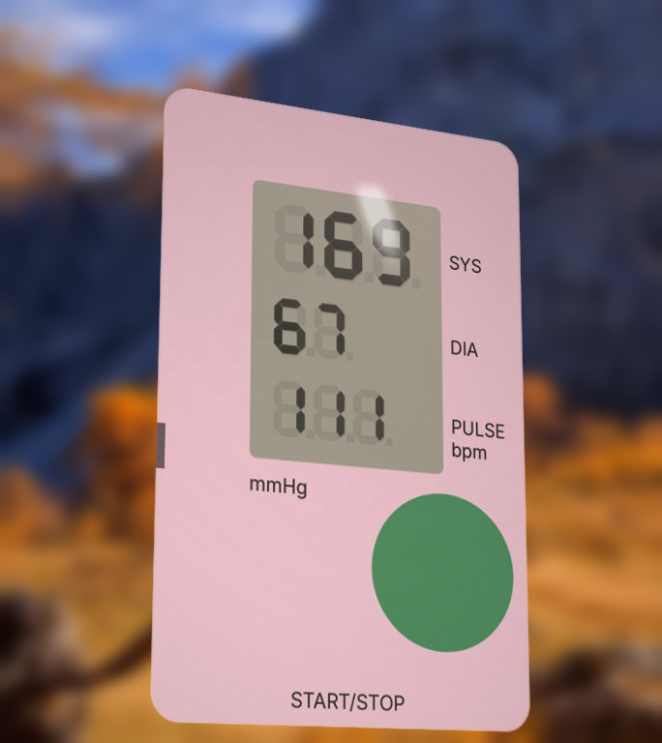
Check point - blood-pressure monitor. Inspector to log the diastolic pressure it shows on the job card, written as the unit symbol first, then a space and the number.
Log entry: mmHg 67
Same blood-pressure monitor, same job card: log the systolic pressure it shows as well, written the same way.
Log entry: mmHg 169
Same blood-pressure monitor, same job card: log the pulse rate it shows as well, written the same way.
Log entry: bpm 111
